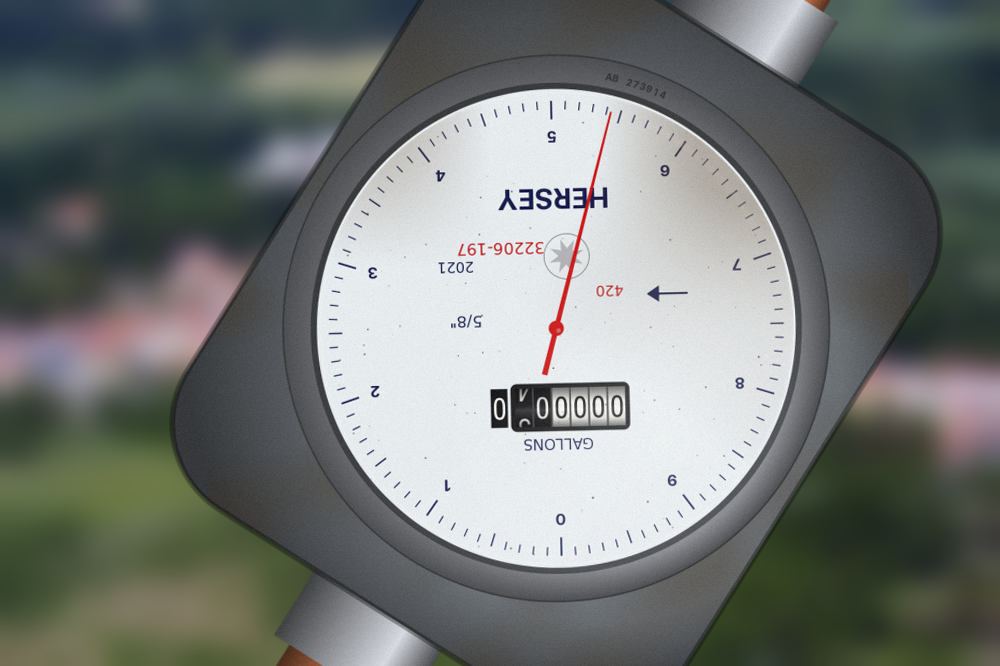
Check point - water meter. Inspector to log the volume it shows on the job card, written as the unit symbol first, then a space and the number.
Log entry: gal 35.4
